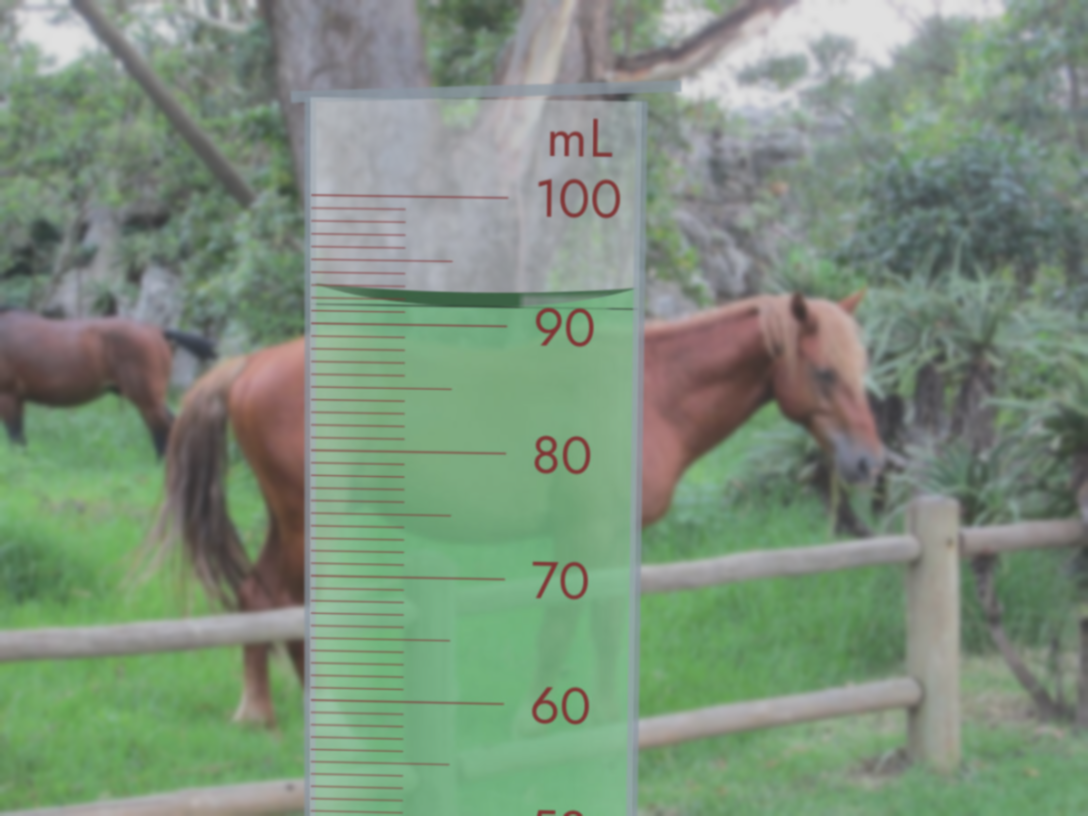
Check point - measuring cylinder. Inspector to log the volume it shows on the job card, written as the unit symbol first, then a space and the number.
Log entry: mL 91.5
